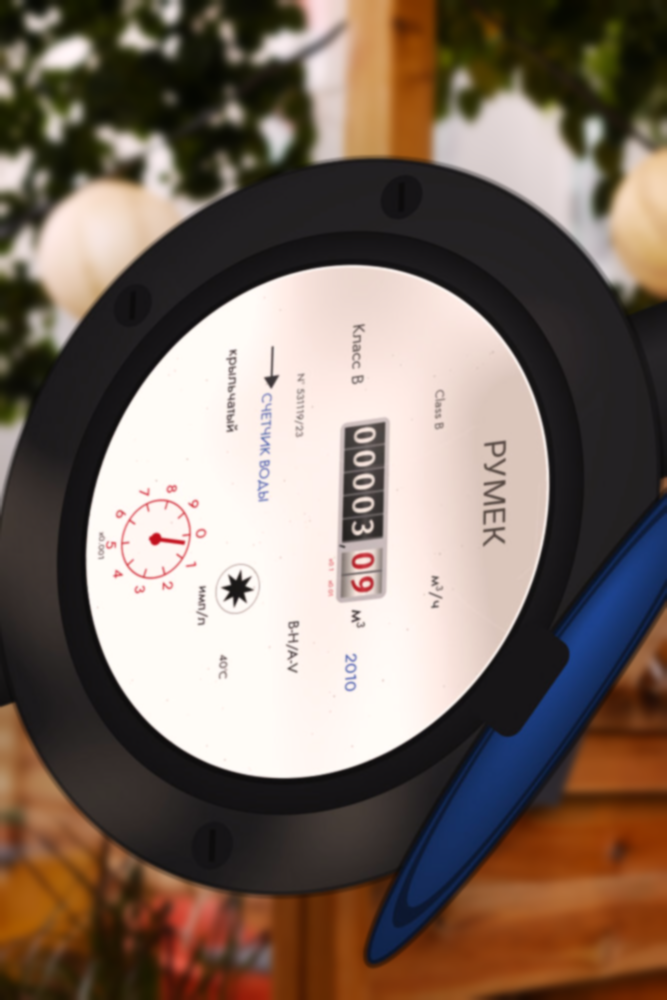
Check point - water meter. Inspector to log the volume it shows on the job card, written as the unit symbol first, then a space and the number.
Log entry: m³ 3.090
